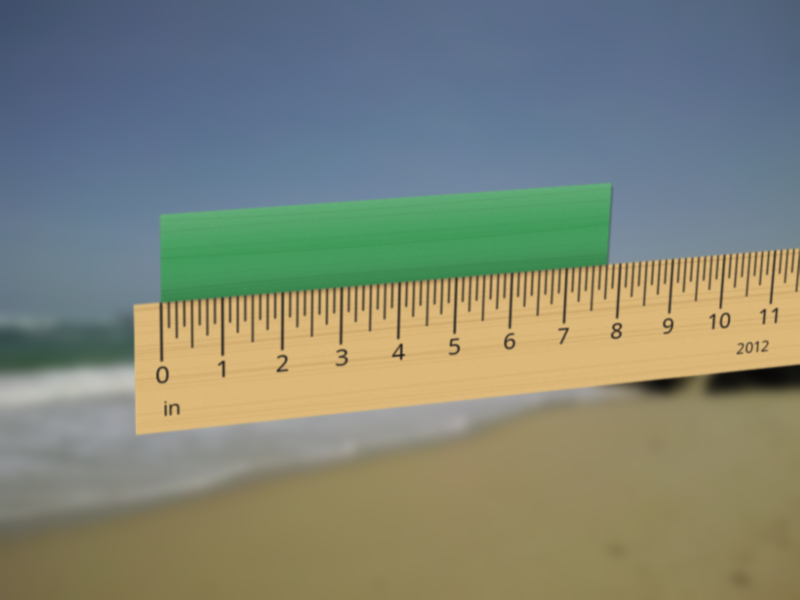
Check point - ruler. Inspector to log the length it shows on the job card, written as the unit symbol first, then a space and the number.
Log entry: in 7.75
